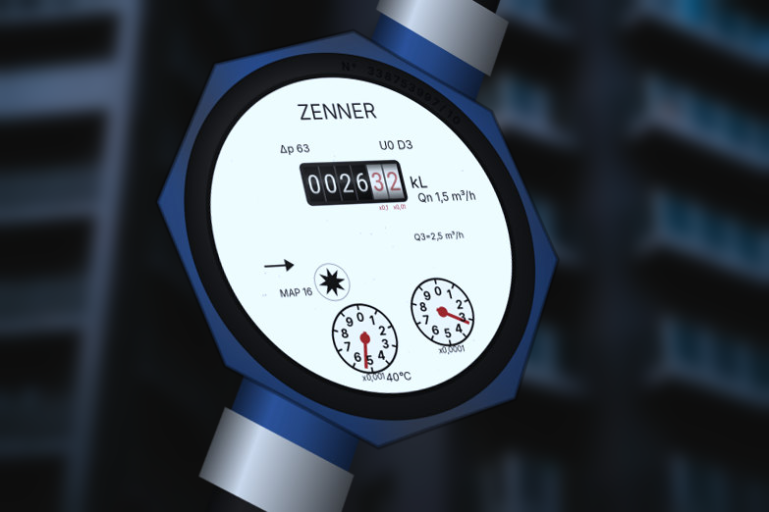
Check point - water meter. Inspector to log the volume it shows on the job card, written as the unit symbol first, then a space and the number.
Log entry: kL 26.3253
